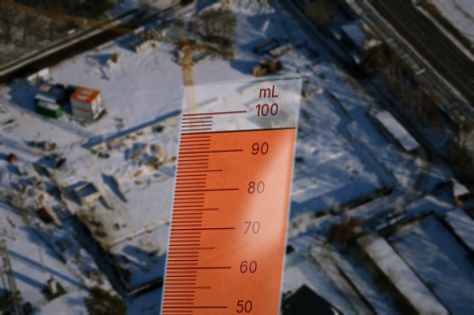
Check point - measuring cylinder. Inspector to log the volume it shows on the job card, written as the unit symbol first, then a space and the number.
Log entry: mL 95
